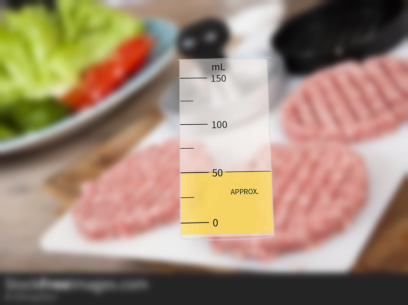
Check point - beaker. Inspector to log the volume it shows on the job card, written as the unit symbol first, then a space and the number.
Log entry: mL 50
